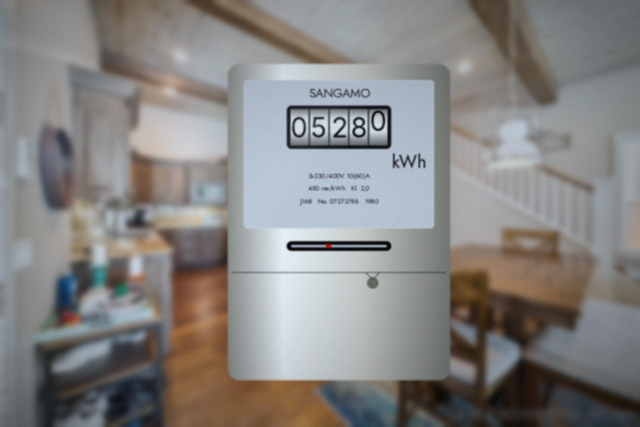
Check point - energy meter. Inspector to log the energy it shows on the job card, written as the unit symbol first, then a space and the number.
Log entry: kWh 5280
